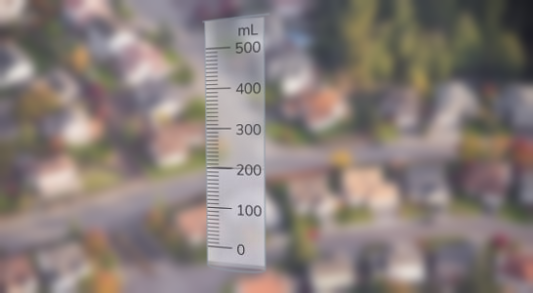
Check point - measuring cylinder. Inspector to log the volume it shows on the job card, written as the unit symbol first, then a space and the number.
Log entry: mL 200
